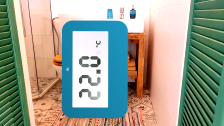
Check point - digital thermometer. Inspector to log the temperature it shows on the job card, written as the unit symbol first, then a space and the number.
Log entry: °C 22.0
